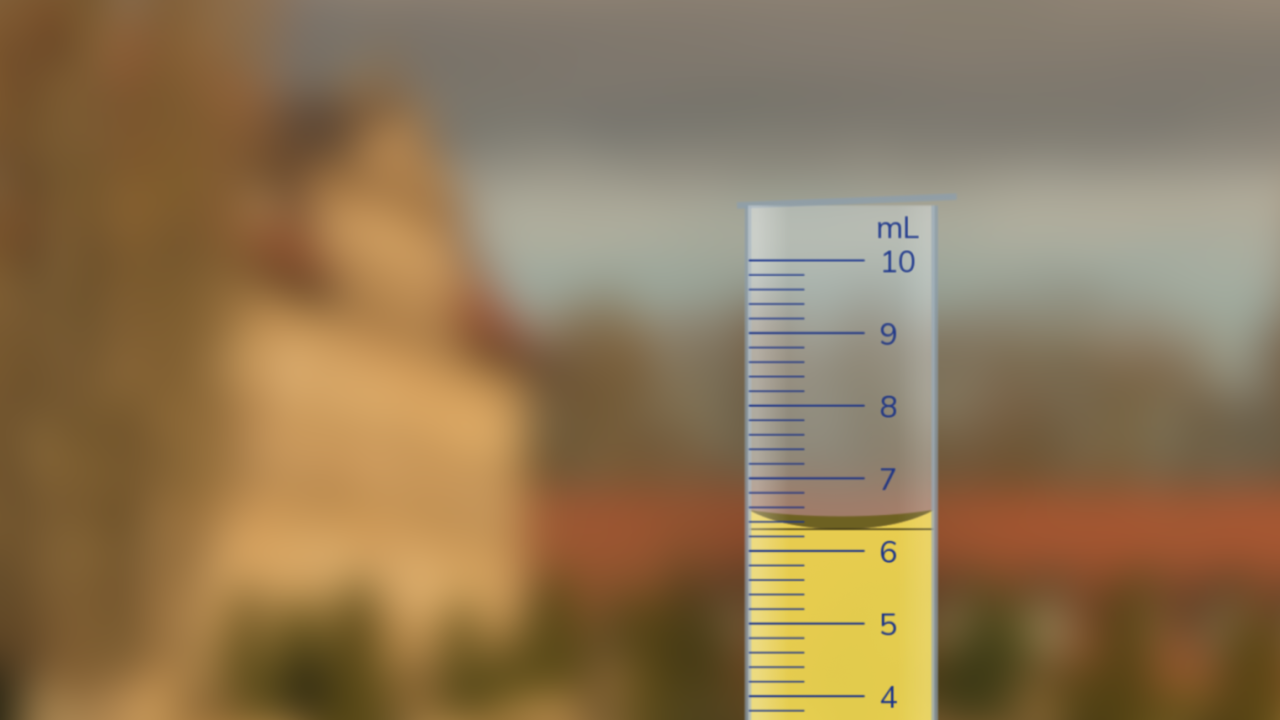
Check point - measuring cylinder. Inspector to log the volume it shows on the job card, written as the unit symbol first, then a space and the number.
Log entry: mL 6.3
